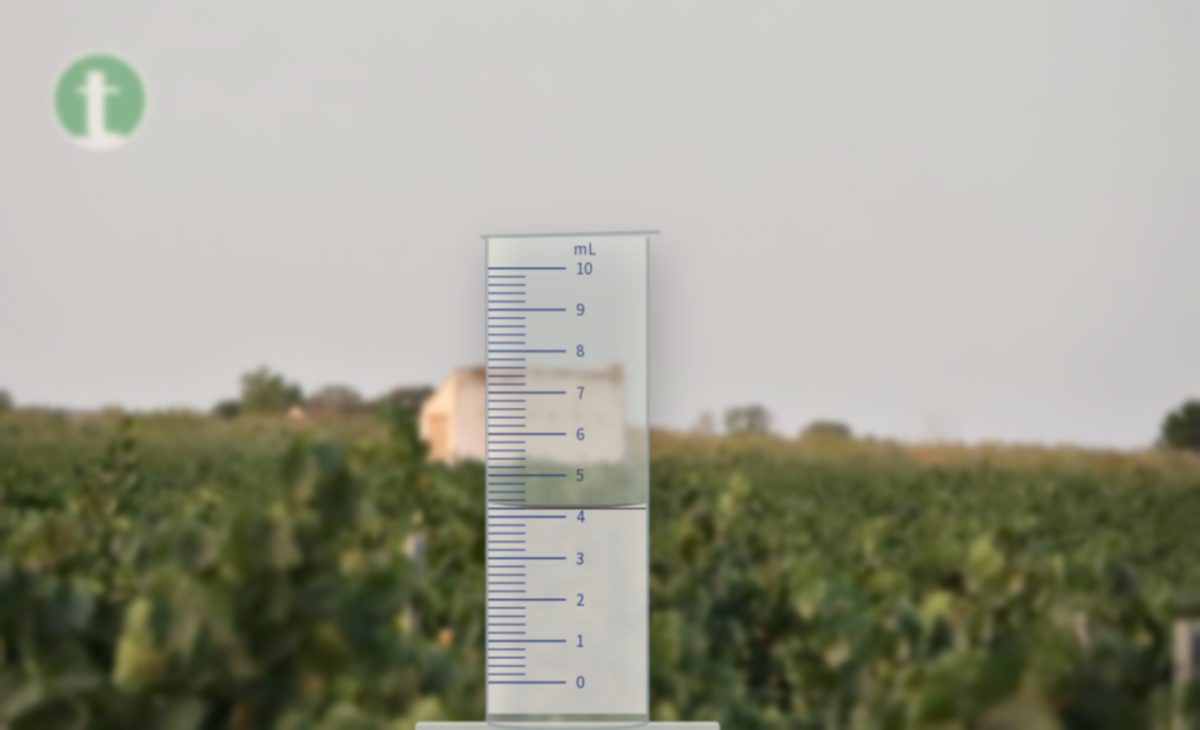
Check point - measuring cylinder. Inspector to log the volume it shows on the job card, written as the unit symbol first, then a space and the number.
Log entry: mL 4.2
